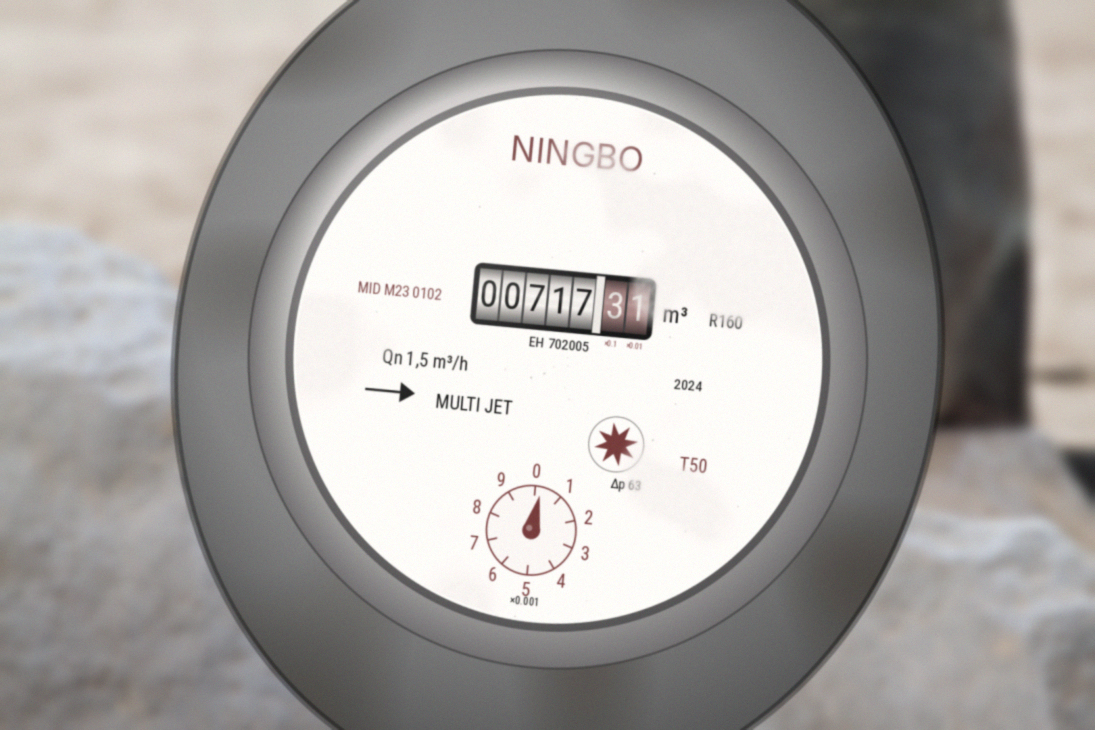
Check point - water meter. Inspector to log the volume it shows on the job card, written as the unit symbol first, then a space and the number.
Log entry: m³ 717.310
